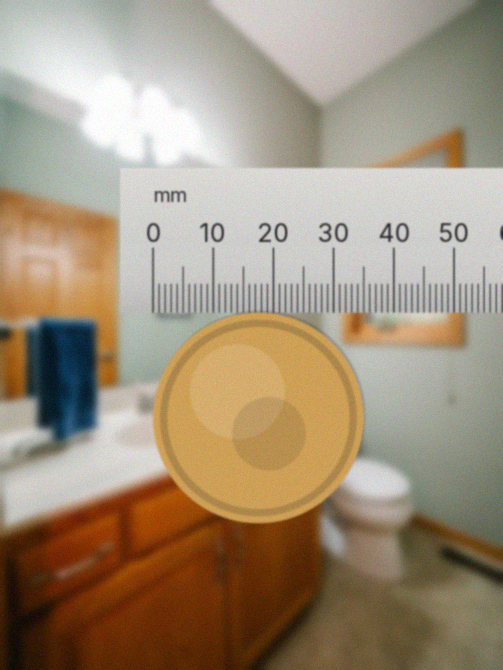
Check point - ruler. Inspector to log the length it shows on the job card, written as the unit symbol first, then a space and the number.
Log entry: mm 35
